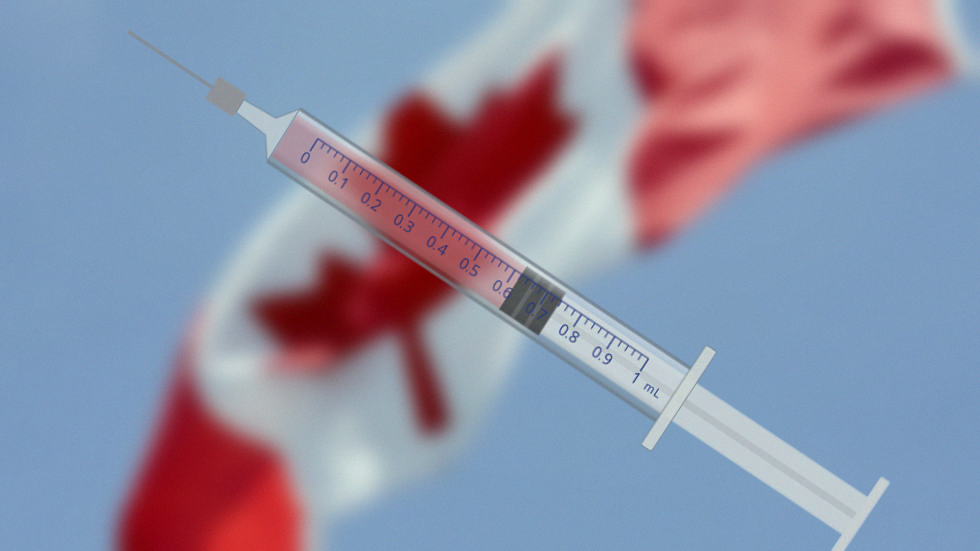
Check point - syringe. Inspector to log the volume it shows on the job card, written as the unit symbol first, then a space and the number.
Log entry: mL 0.62
